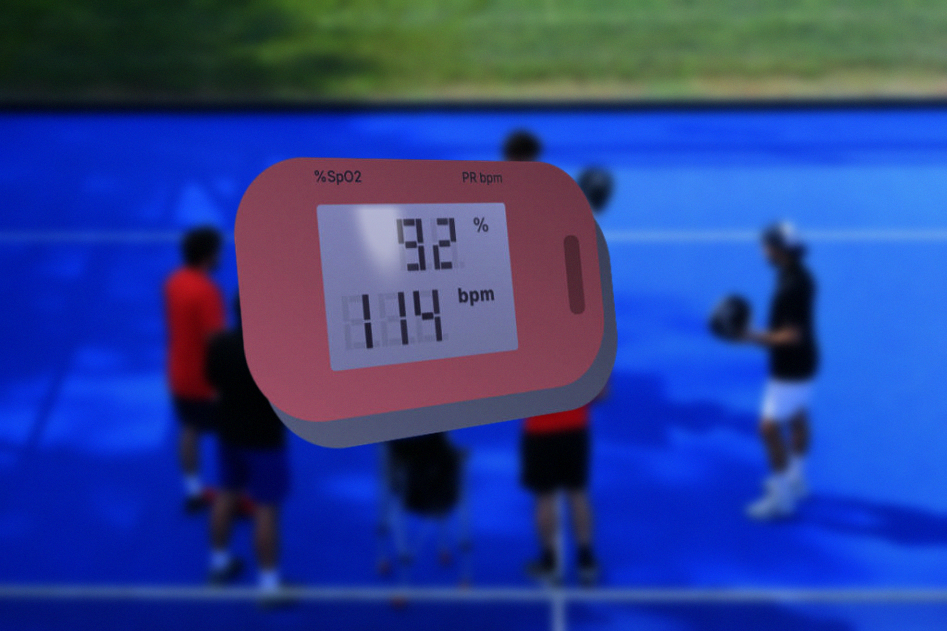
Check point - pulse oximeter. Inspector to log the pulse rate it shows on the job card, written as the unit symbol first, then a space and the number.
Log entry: bpm 114
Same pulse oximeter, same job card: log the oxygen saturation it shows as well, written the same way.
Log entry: % 92
